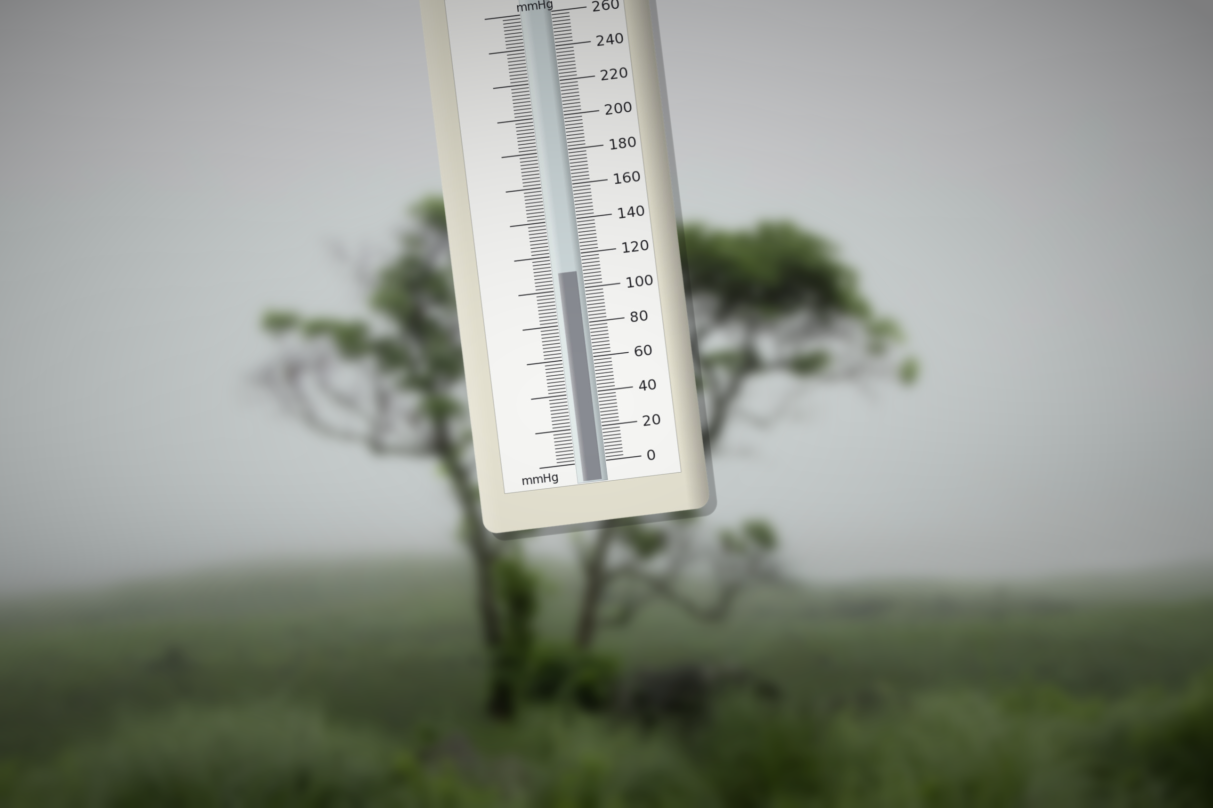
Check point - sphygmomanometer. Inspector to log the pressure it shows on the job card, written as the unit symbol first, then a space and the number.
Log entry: mmHg 110
